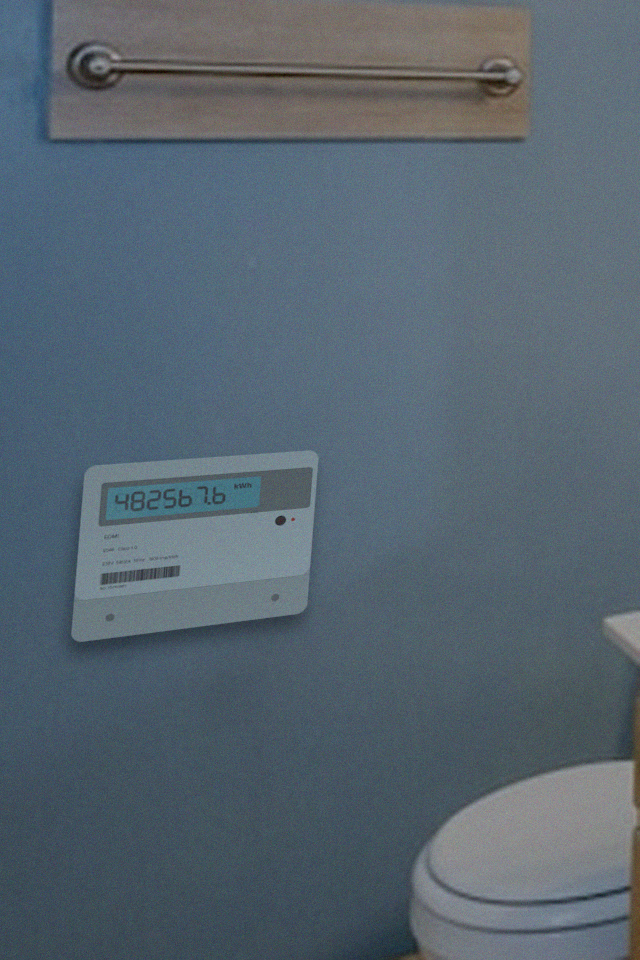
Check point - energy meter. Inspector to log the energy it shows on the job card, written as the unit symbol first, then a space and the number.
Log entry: kWh 482567.6
